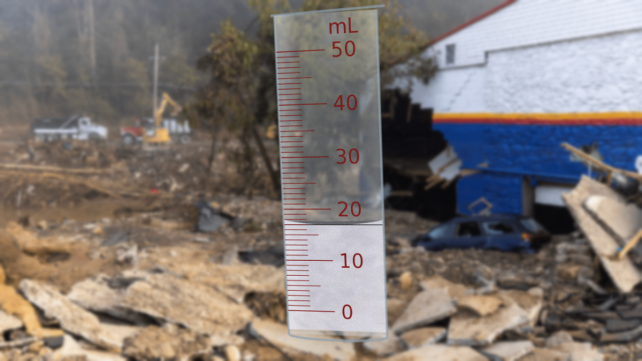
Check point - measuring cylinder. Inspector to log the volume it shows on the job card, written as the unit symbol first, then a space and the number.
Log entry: mL 17
